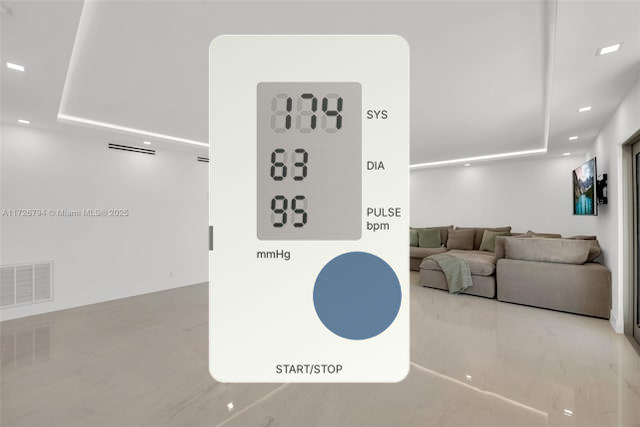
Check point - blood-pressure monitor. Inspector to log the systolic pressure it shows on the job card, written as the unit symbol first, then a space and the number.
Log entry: mmHg 174
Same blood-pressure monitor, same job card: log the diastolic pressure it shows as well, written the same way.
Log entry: mmHg 63
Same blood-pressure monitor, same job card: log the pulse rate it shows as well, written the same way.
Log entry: bpm 95
